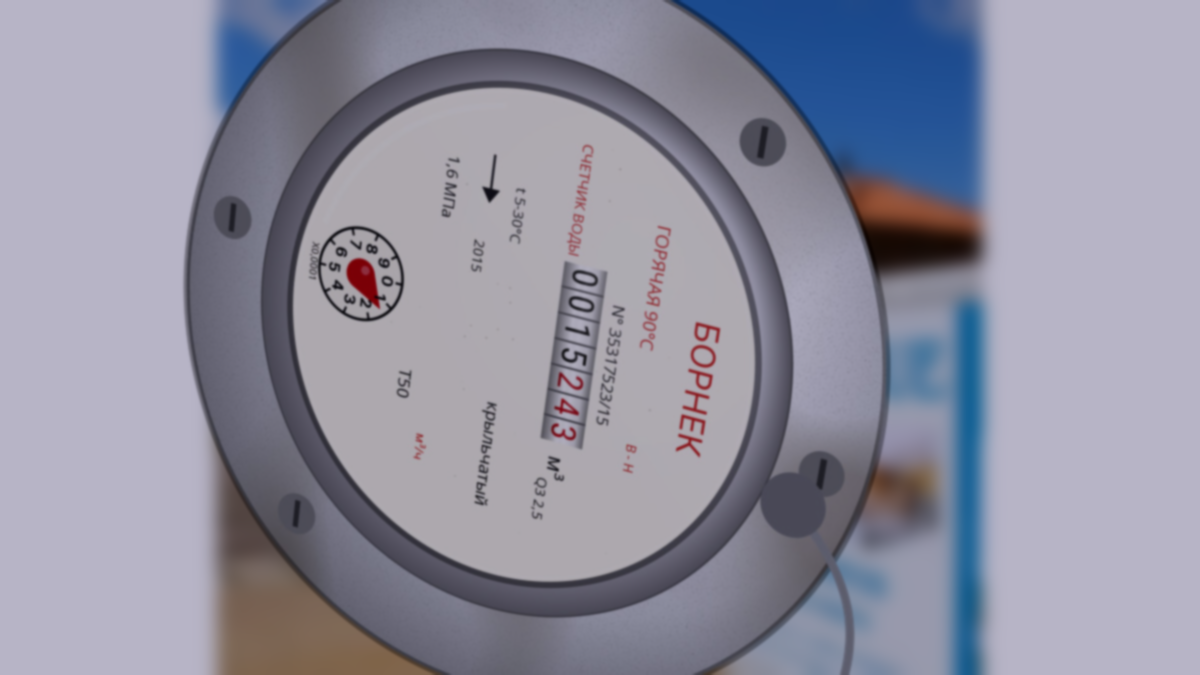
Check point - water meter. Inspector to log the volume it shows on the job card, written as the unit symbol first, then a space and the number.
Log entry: m³ 15.2431
